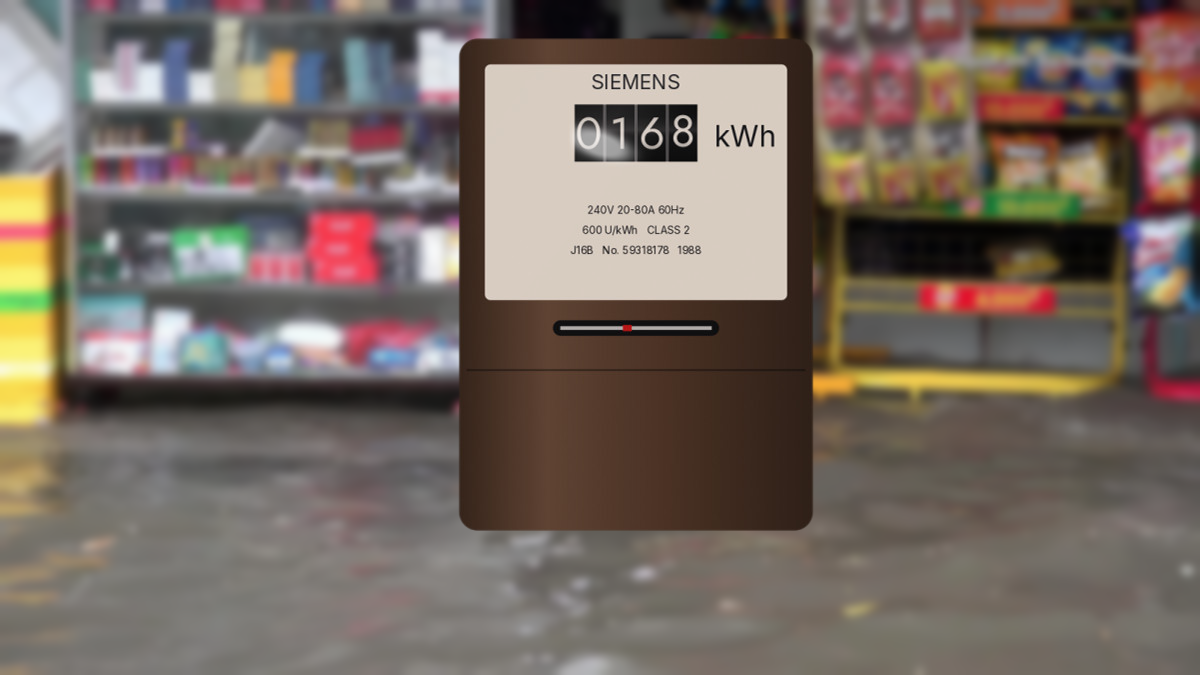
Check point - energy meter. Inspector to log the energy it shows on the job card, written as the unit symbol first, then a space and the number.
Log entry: kWh 168
